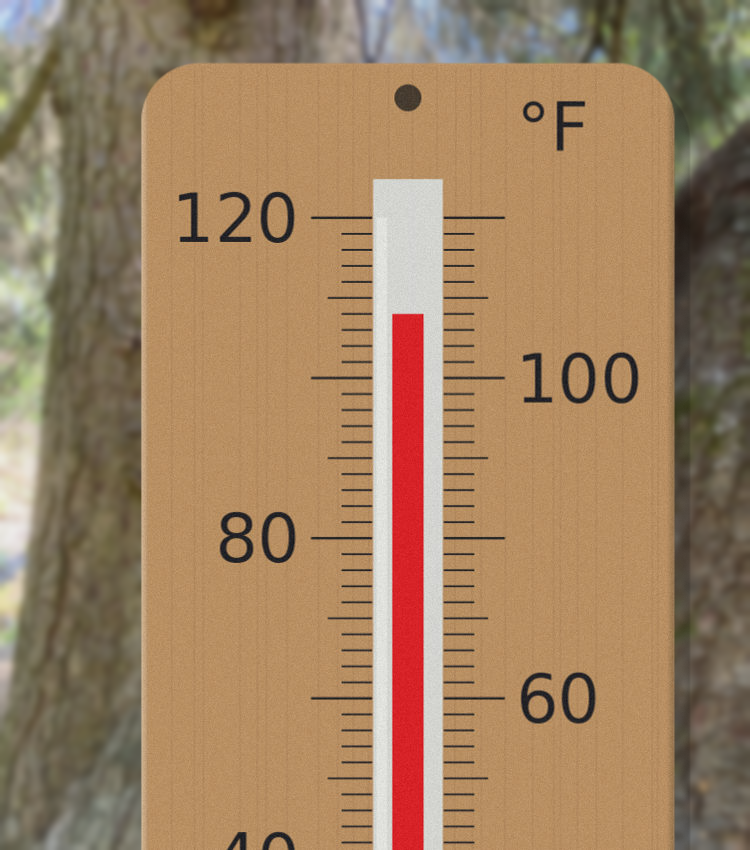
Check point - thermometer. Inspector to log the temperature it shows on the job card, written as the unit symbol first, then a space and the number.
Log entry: °F 108
